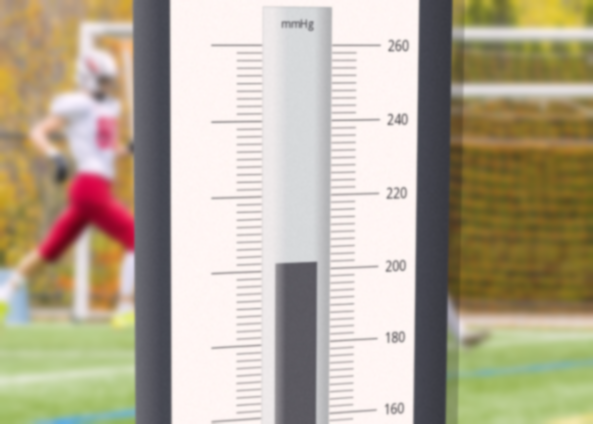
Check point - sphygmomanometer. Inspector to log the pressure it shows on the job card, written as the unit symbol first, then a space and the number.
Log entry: mmHg 202
